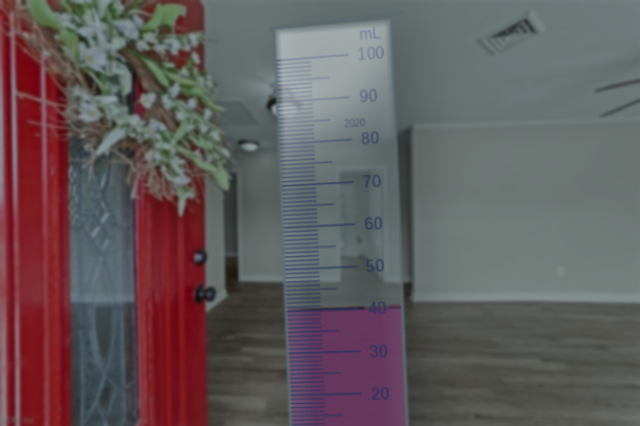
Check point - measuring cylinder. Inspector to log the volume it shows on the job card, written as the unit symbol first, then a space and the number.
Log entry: mL 40
